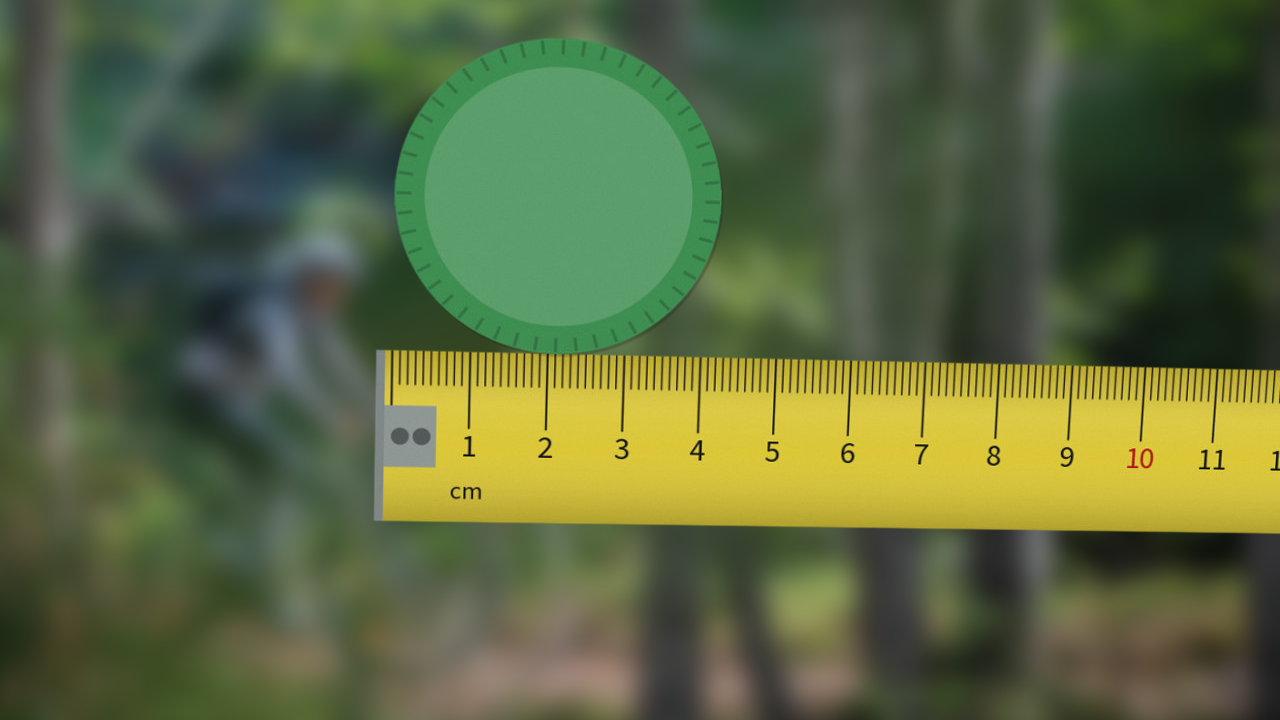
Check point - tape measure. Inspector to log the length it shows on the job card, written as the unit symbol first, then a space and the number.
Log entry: cm 4.2
